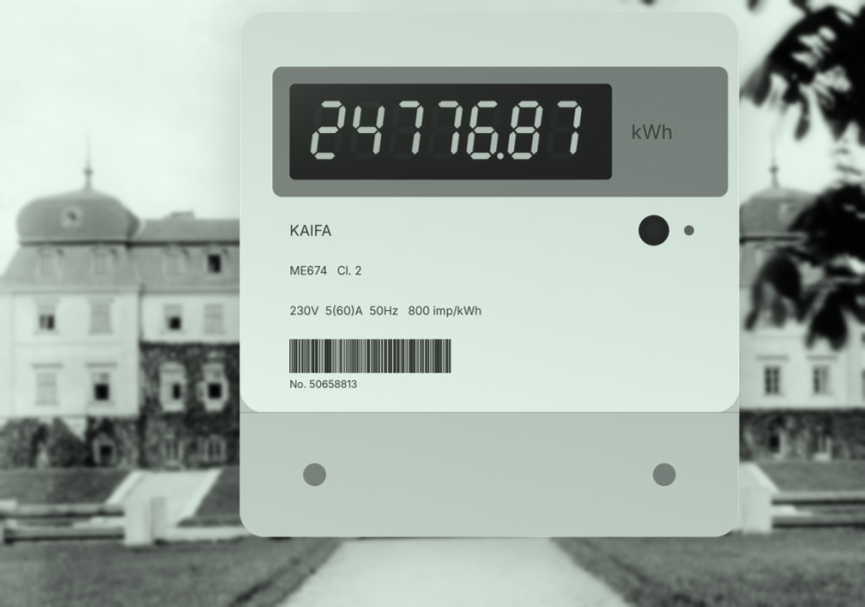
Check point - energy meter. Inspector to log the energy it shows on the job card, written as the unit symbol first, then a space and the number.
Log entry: kWh 24776.87
